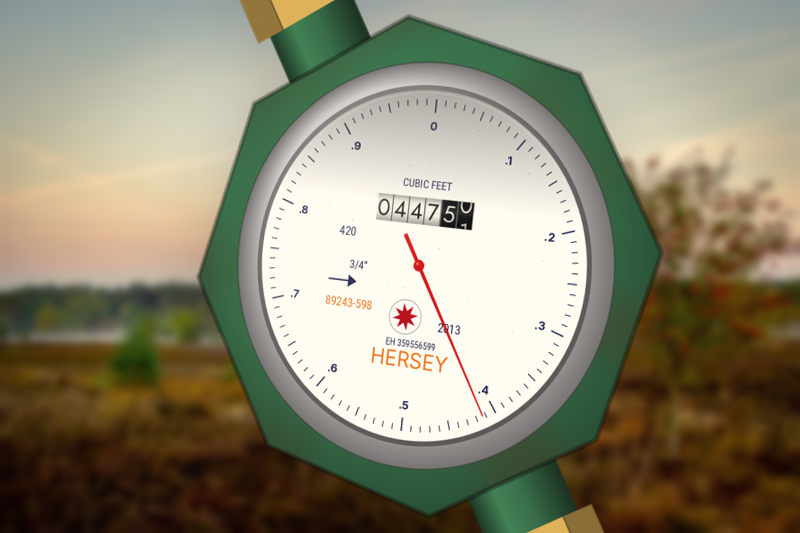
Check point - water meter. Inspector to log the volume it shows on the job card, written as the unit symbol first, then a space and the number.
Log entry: ft³ 44750.41
